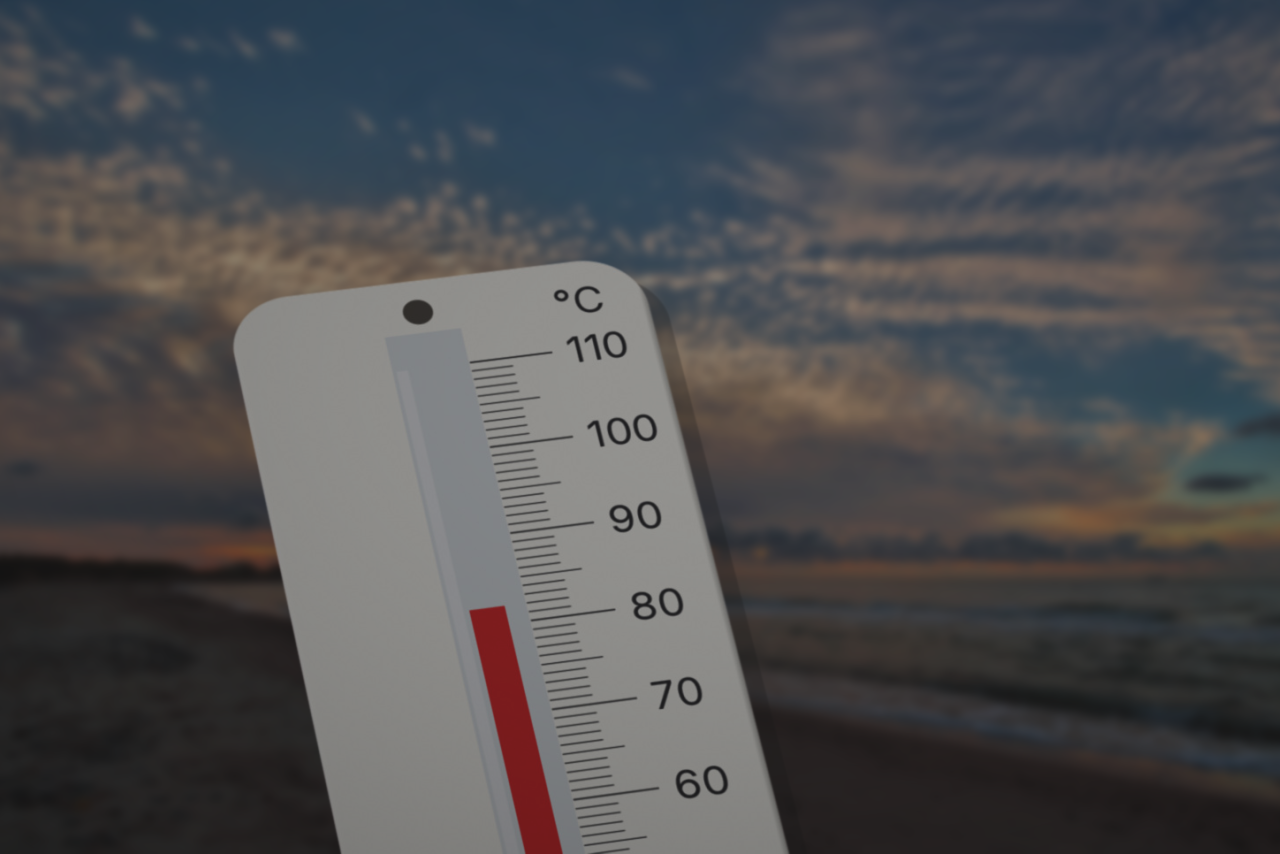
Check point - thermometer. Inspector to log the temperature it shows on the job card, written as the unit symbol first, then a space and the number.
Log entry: °C 82
